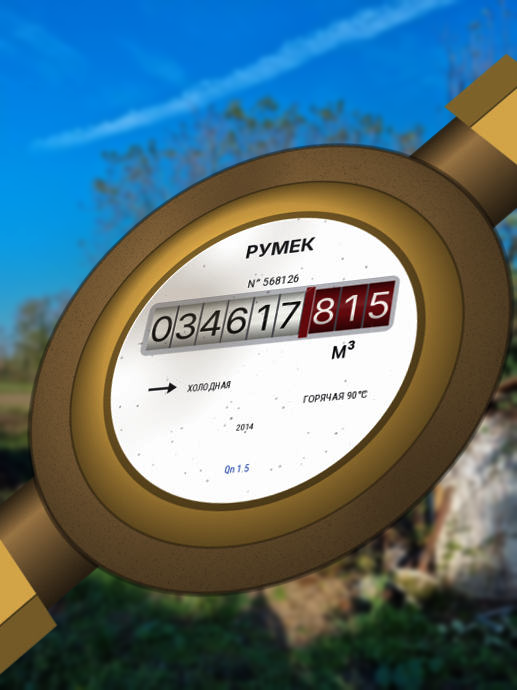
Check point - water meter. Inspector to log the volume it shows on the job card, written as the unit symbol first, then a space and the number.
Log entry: m³ 34617.815
